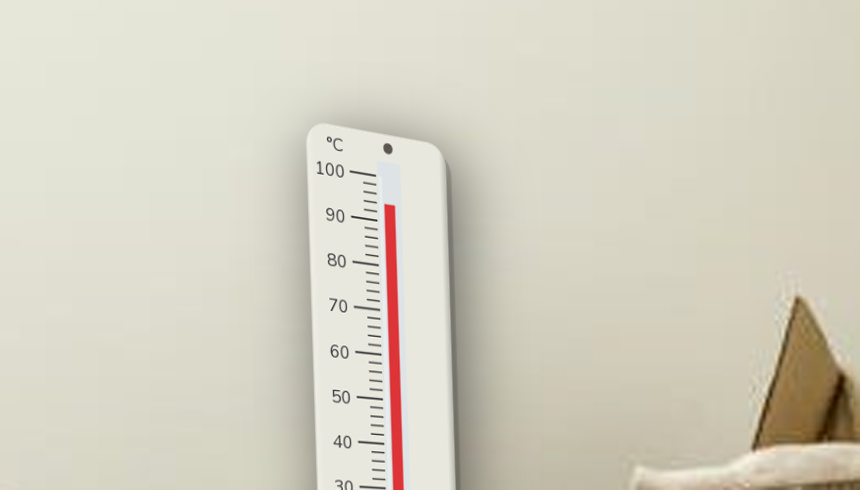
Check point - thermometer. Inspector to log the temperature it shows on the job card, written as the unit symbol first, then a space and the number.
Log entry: °C 94
